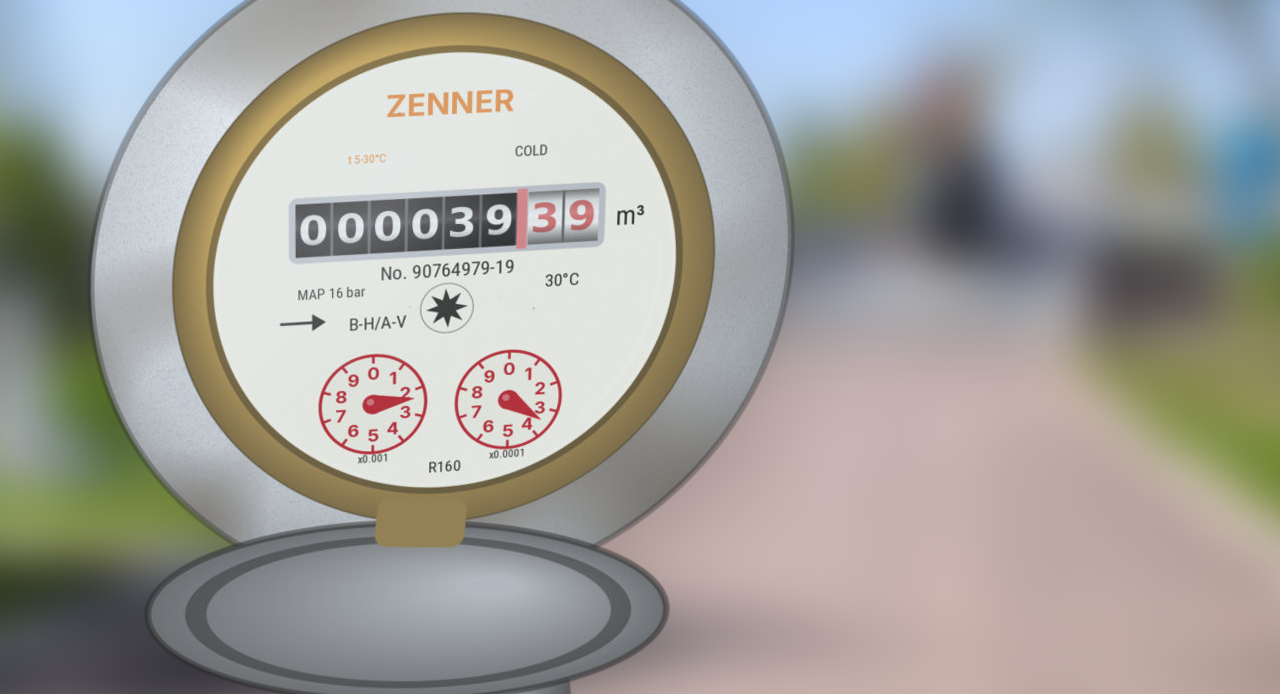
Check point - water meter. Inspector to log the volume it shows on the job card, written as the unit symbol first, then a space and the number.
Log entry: m³ 39.3923
